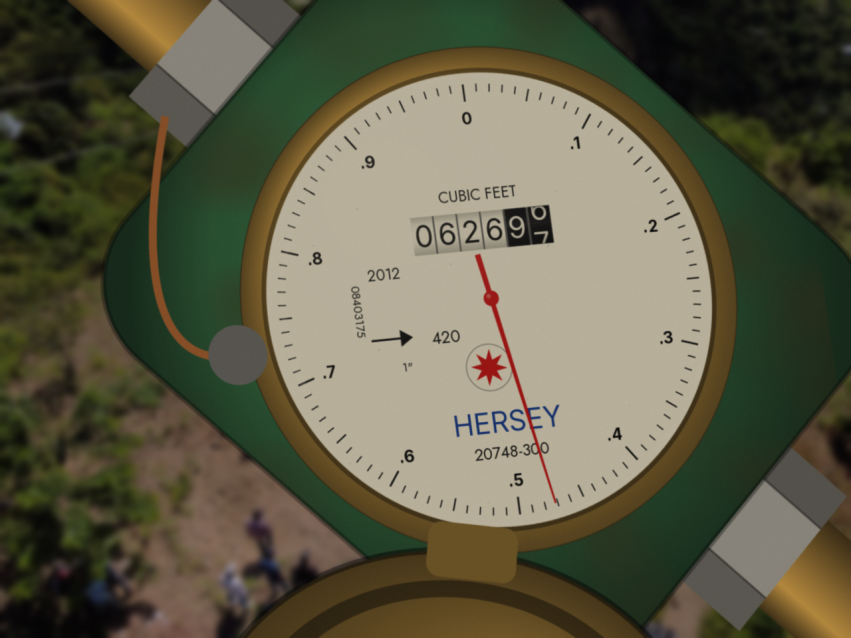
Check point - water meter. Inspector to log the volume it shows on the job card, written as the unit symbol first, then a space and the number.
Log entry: ft³ 62696.47
